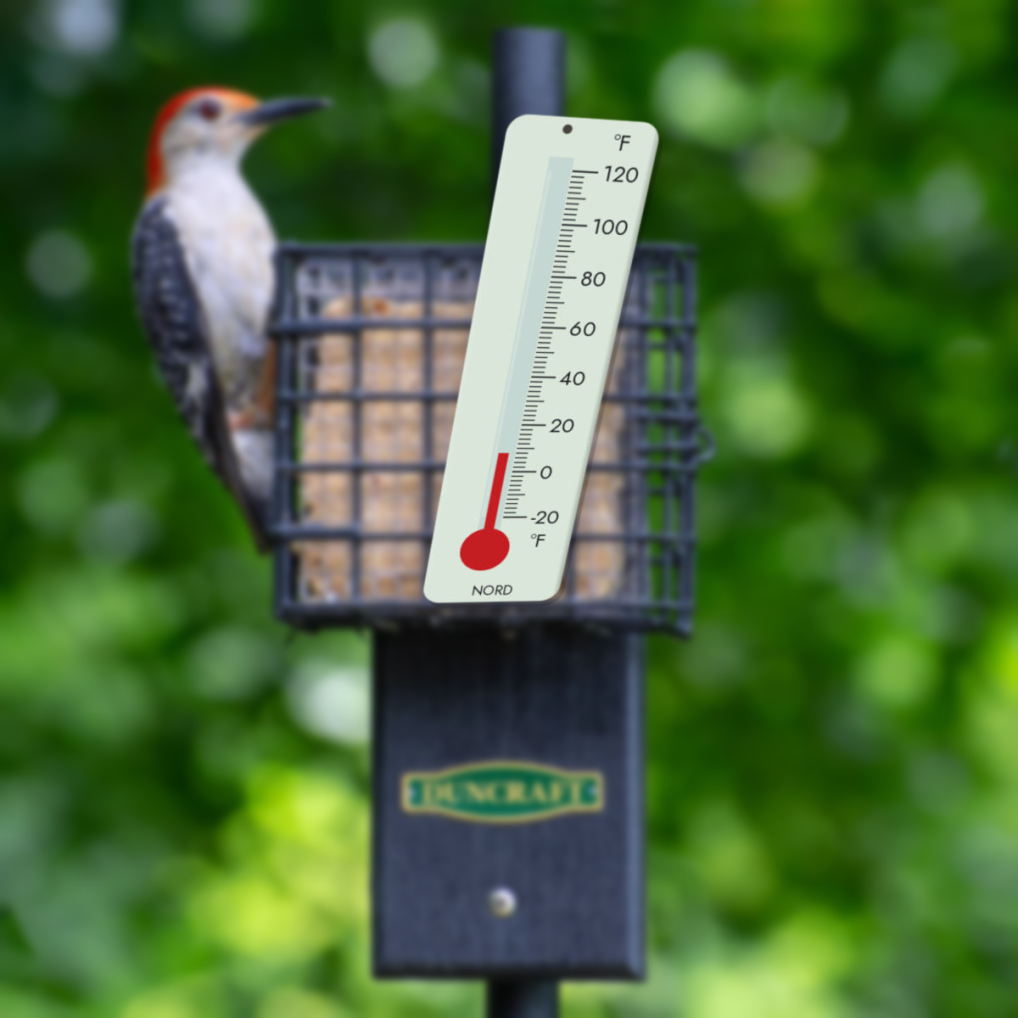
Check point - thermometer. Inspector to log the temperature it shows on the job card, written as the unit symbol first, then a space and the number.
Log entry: °F 8
